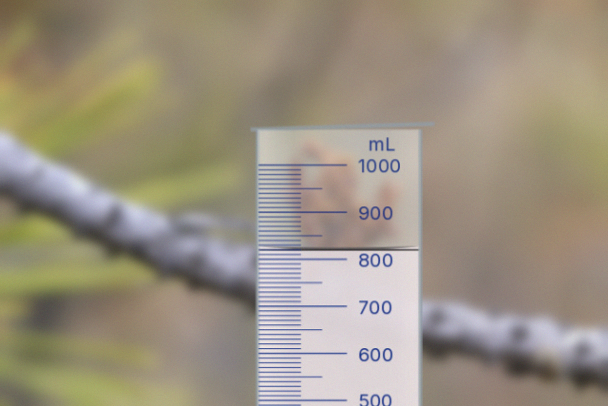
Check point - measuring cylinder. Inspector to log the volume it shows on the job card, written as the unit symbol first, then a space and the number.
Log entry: mL 820
